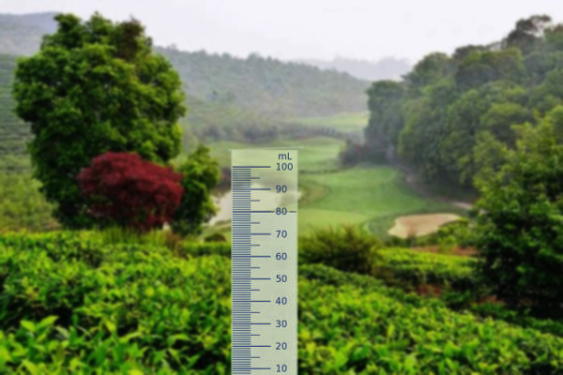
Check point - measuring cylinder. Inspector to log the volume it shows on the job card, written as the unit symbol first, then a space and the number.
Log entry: mL 80
